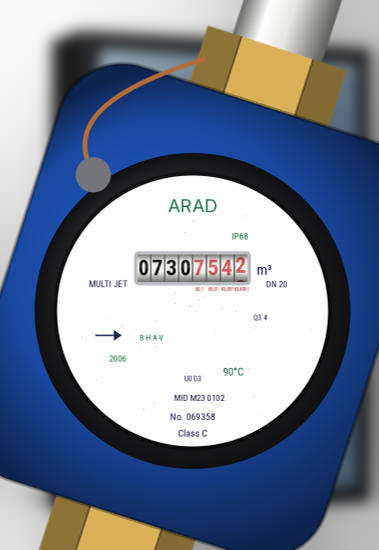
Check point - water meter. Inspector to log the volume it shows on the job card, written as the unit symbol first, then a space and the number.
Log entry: m³ 730.7542
